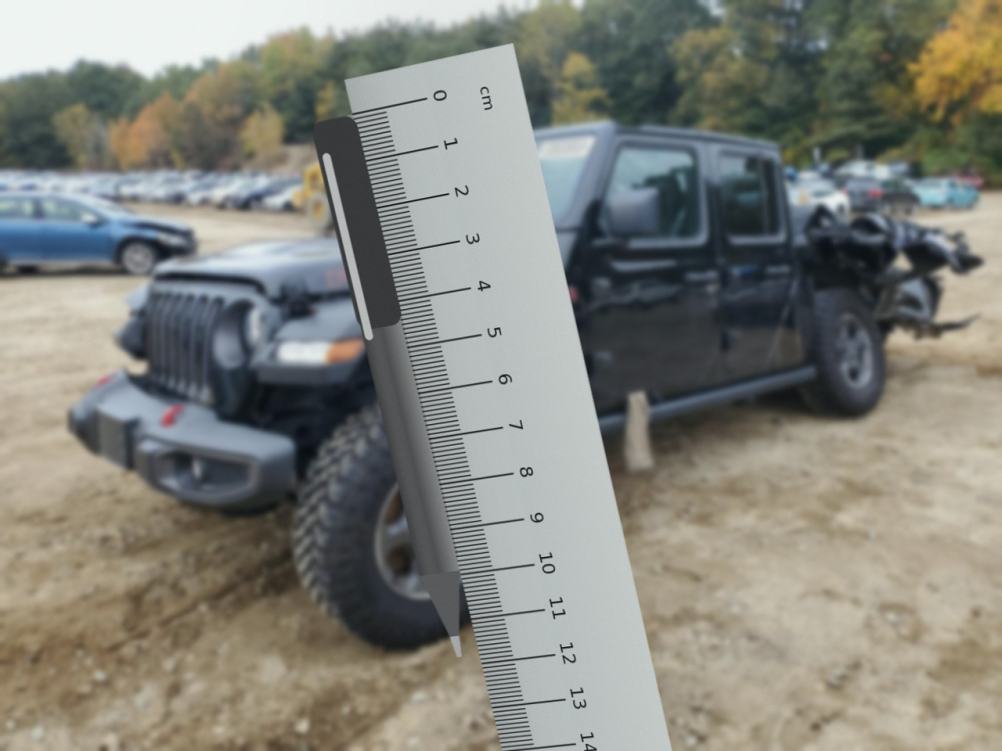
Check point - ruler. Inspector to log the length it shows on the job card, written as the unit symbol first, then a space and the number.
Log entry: cm 11.8
